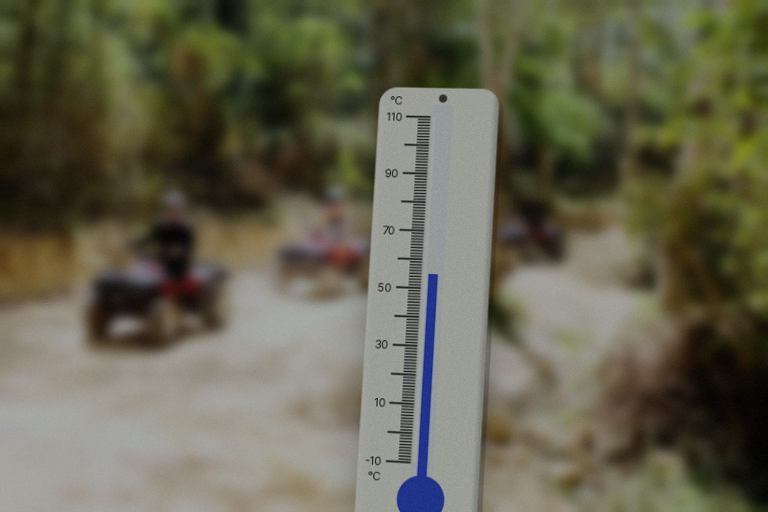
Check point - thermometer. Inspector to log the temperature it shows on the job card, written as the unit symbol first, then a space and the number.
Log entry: °C 55
